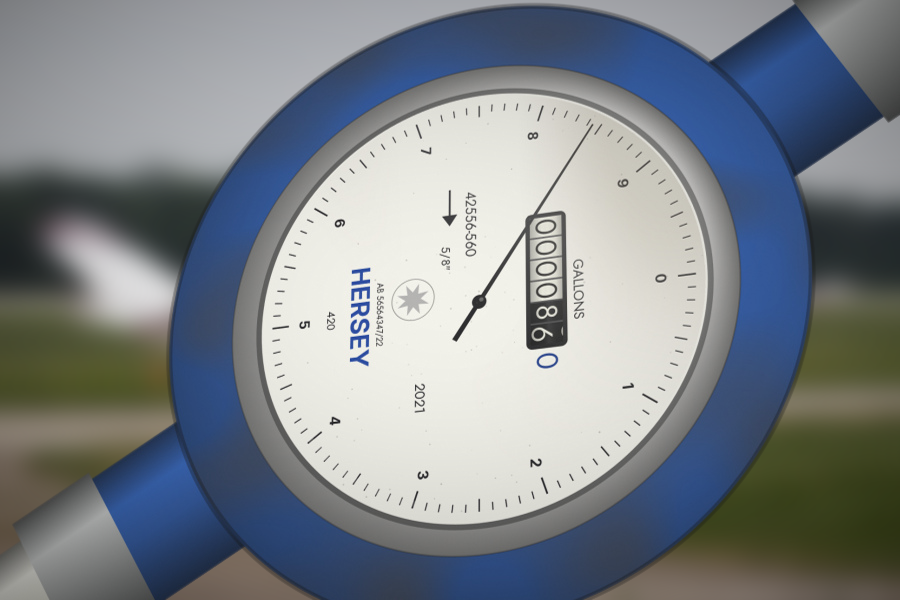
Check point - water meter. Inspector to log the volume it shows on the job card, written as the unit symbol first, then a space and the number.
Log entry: gal 858.4
